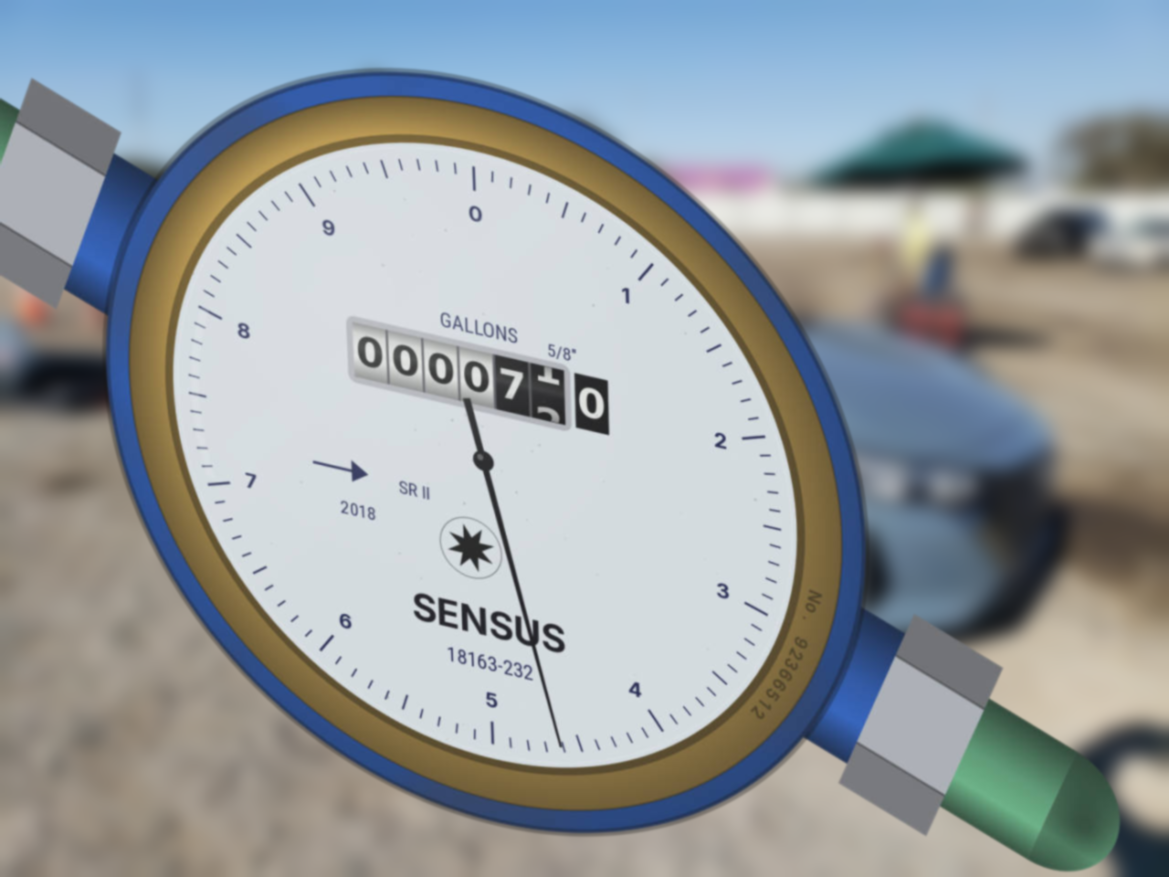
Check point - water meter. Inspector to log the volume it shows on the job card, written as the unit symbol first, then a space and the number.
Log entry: gal 714.6
